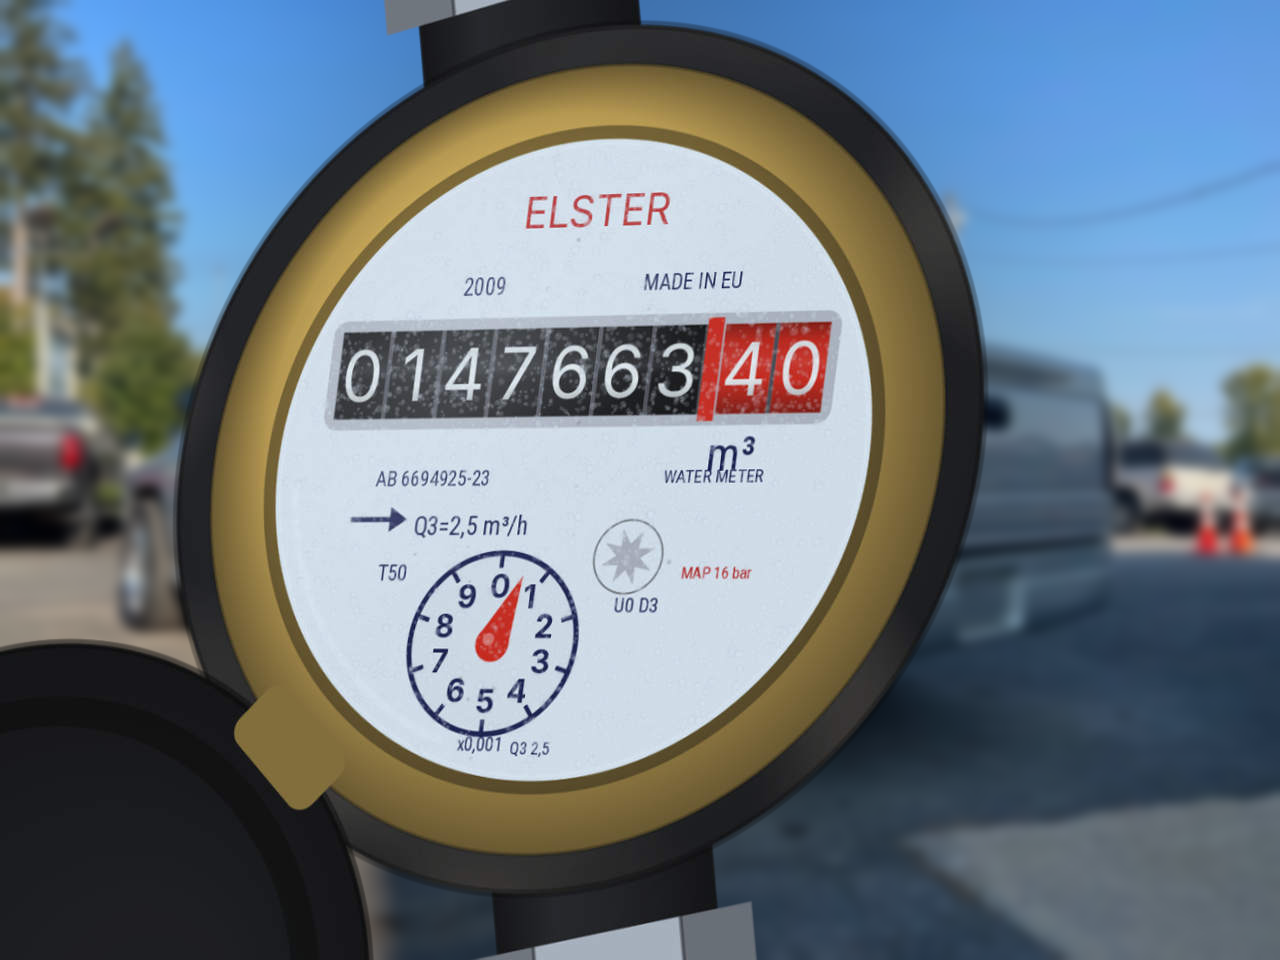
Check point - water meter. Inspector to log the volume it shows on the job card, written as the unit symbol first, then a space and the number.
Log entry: m³ 147663.400
